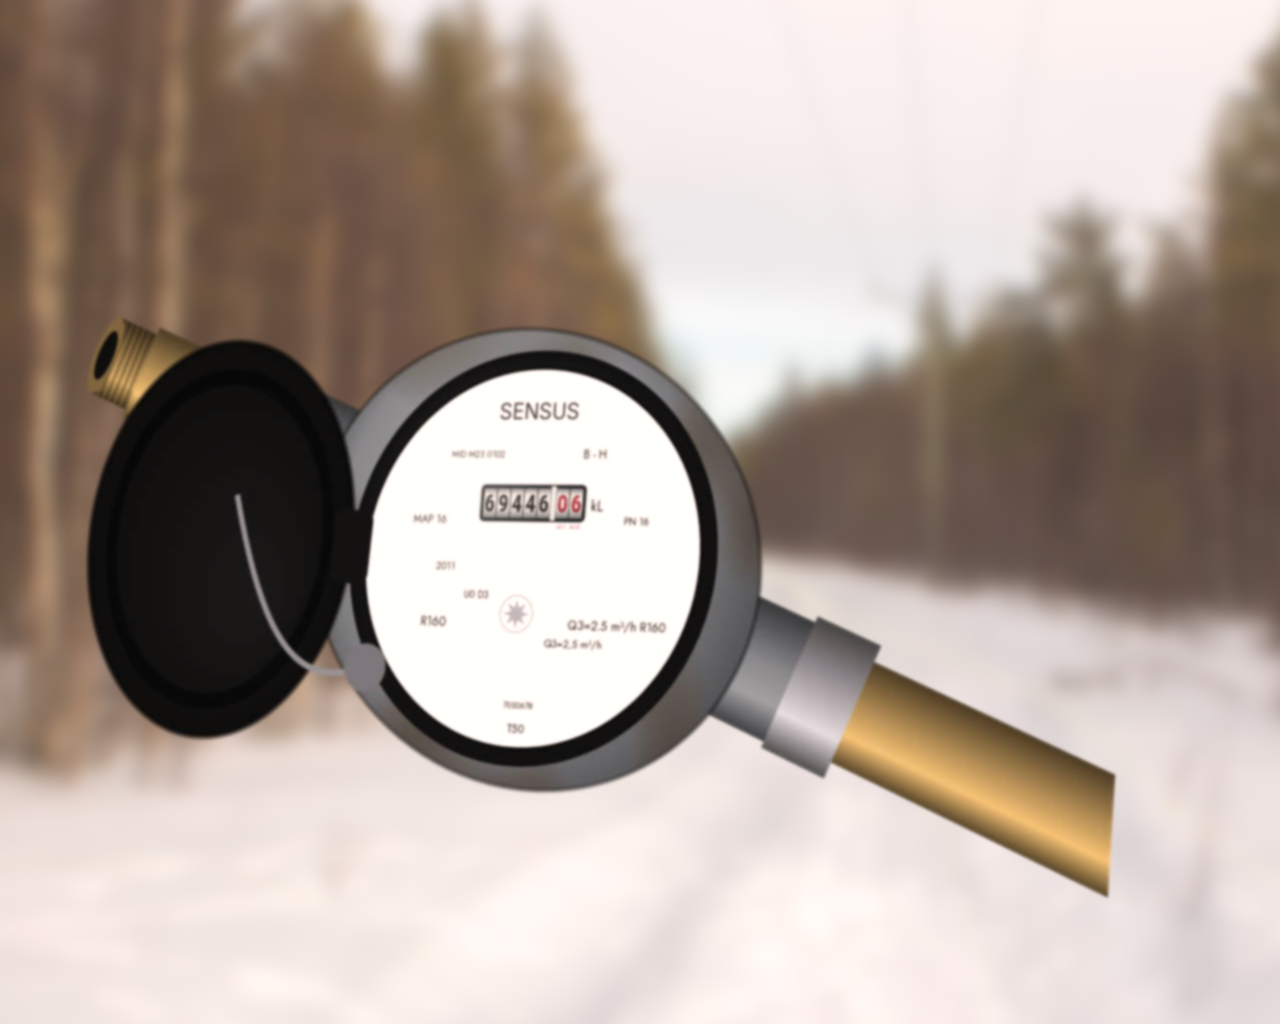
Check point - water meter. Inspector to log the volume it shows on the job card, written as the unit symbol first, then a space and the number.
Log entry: kL 69446.06
